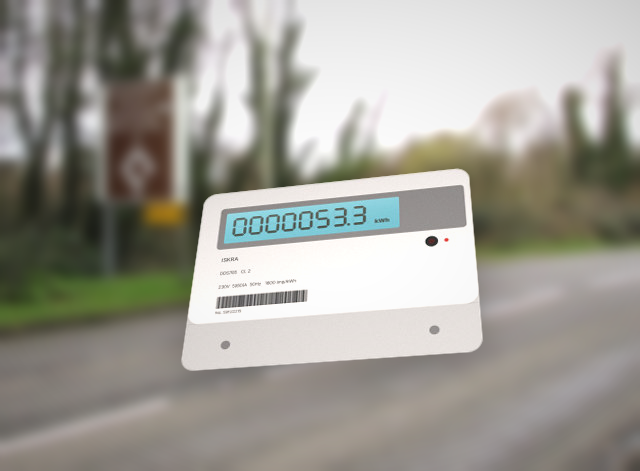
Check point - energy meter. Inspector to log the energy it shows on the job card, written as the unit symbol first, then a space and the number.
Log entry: kWh 53.3
